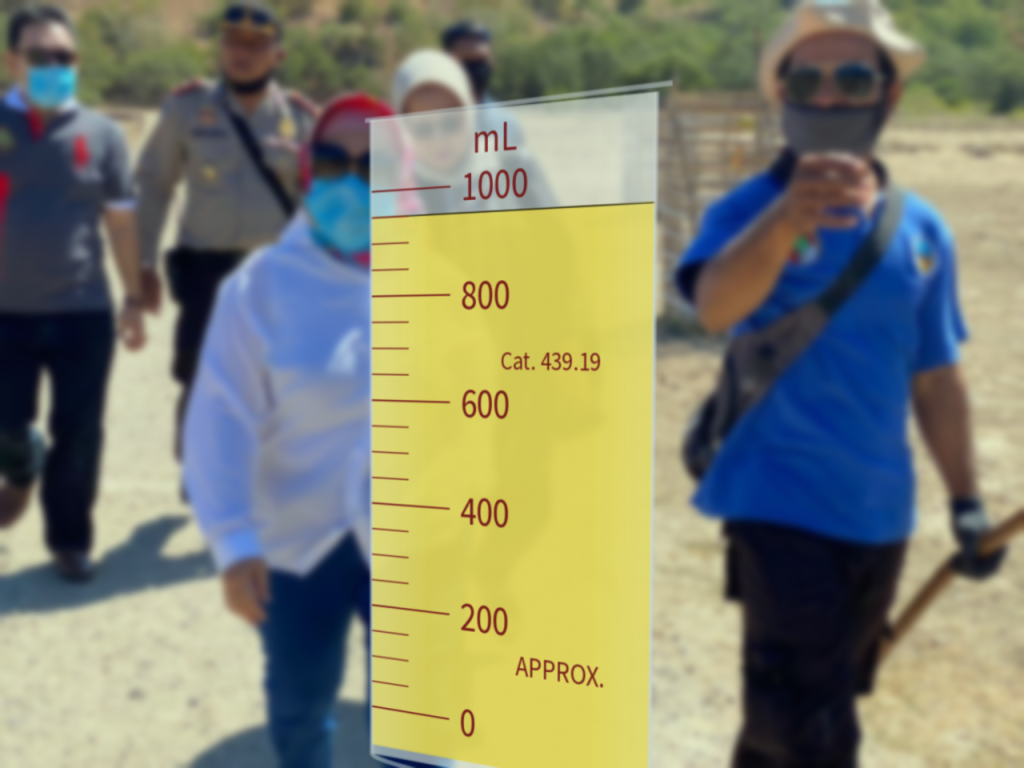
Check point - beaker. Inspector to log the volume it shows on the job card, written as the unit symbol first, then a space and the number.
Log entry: mL 950
